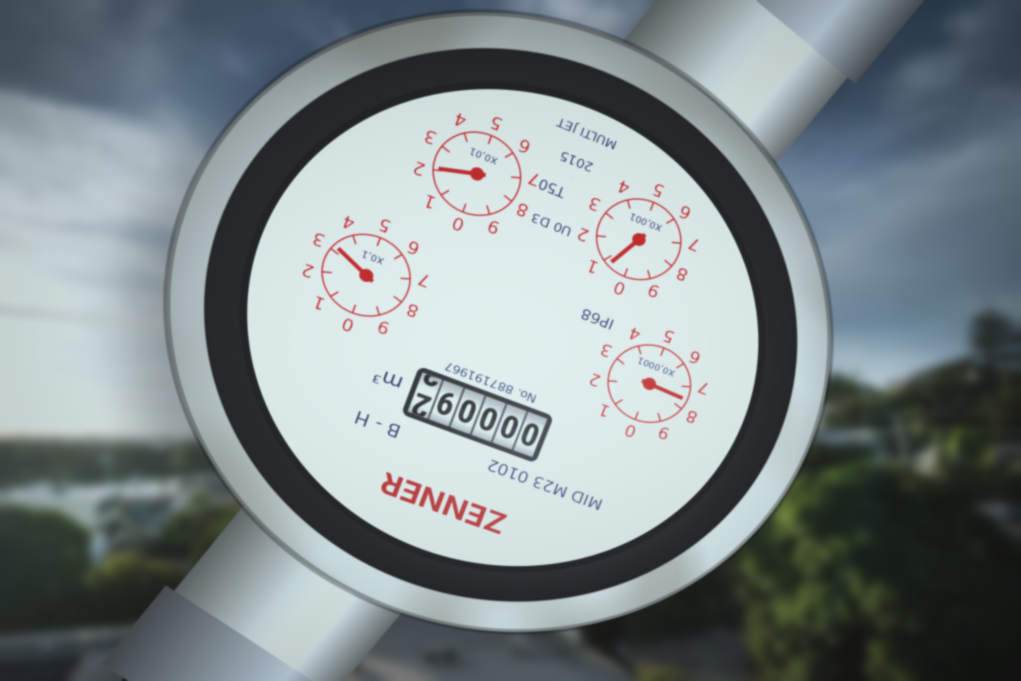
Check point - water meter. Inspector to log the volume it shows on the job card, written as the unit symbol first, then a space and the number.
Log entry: m³ 92.3207
